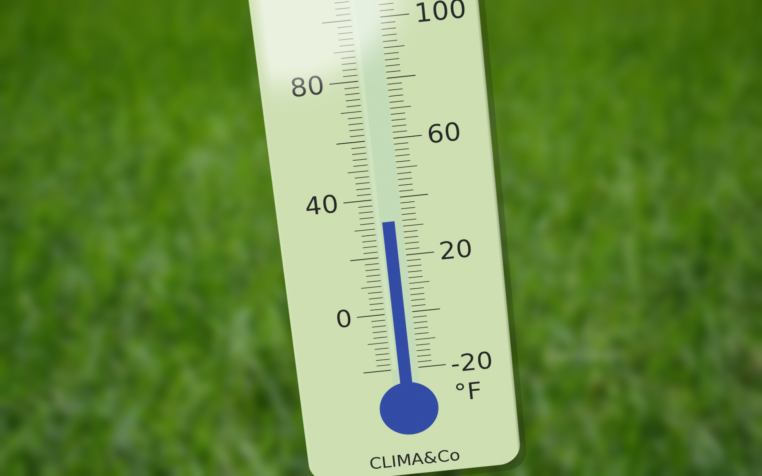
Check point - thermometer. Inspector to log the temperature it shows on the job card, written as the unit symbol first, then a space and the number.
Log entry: °F 32
